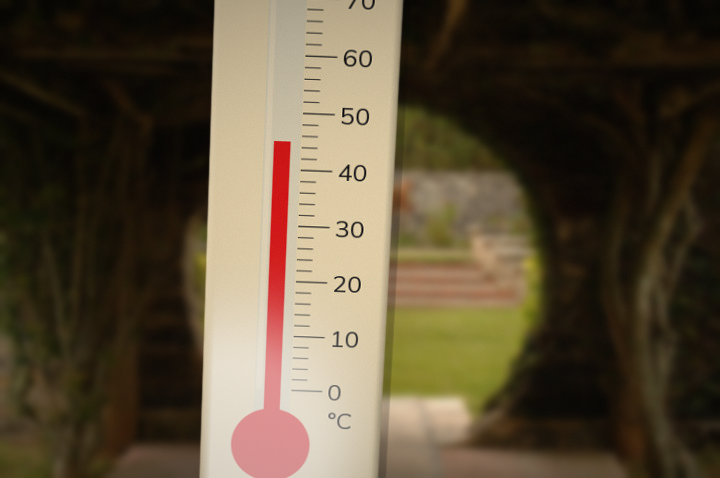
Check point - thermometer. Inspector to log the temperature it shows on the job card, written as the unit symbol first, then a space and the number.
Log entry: °C 45
